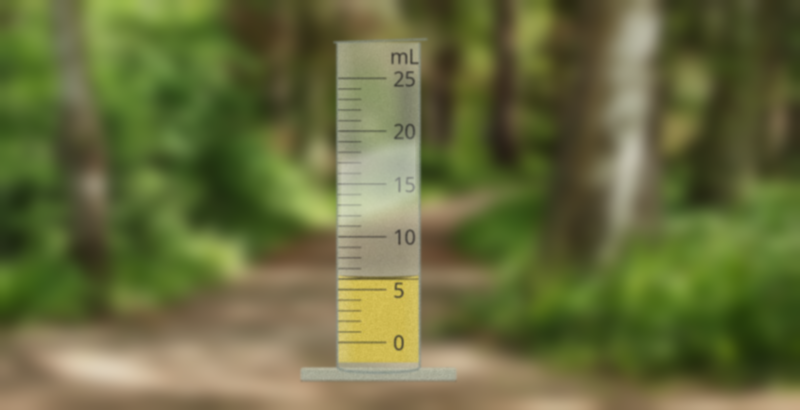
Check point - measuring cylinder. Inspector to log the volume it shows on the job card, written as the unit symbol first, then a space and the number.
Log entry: mL 6
